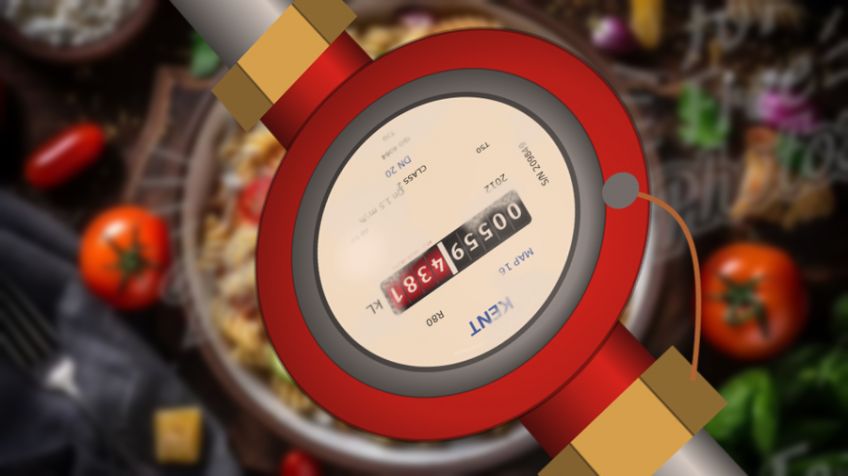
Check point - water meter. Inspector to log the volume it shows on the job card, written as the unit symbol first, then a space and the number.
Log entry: kL 559.4381
